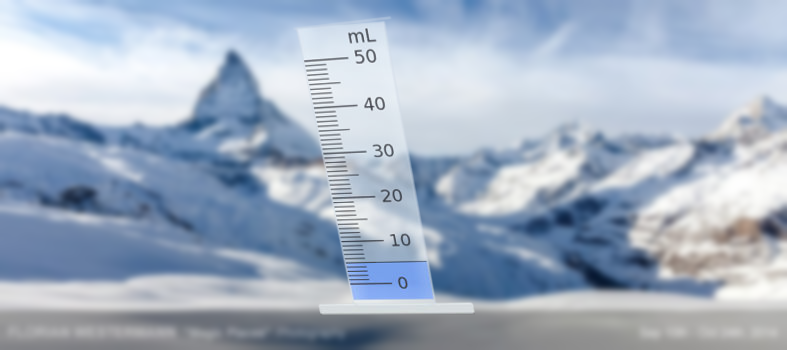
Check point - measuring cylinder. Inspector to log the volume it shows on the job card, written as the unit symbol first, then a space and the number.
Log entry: mL 5
